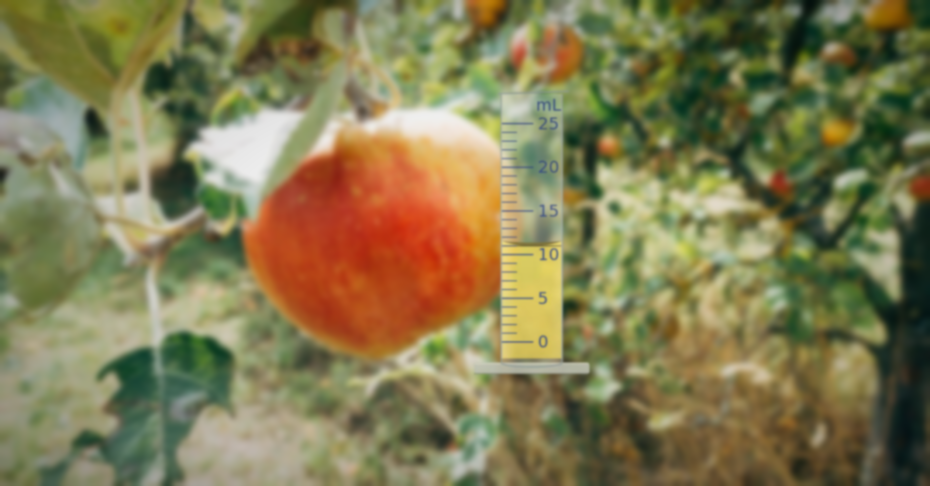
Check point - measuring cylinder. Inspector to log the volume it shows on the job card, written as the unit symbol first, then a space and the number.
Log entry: mL 11
